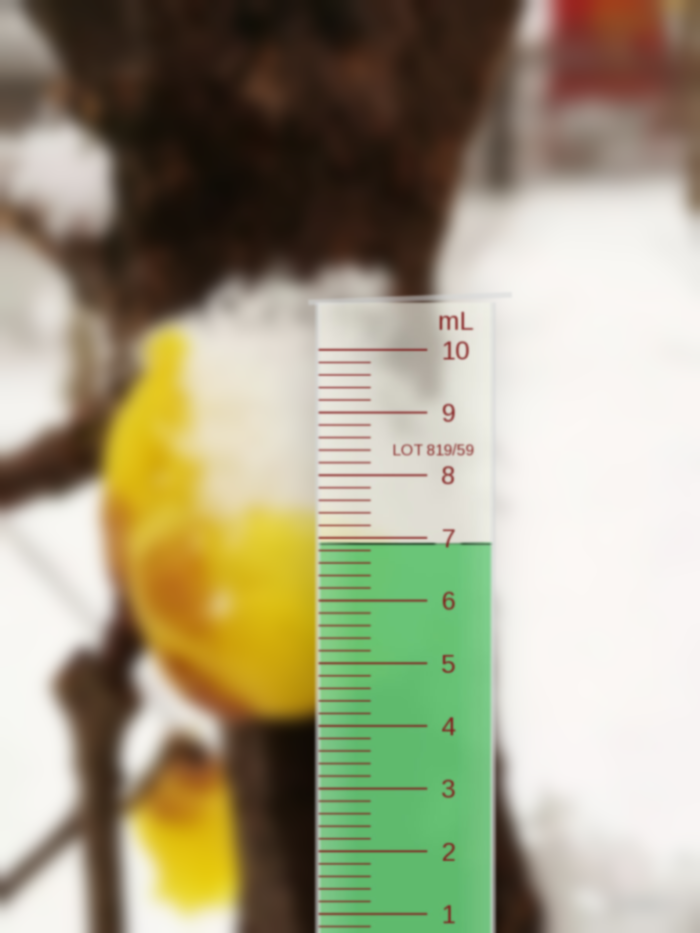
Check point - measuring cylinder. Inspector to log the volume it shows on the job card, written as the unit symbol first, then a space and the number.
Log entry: mL 6.9
